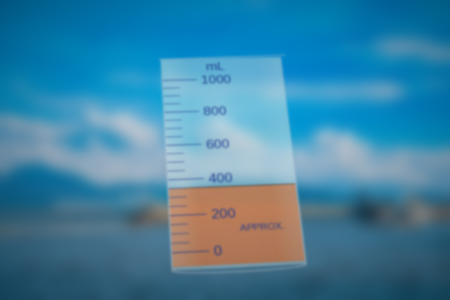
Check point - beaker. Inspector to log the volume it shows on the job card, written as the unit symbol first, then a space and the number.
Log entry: mL 350
